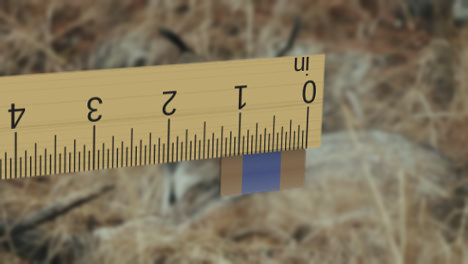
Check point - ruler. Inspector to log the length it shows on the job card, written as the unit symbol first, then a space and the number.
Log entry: in 1.25
